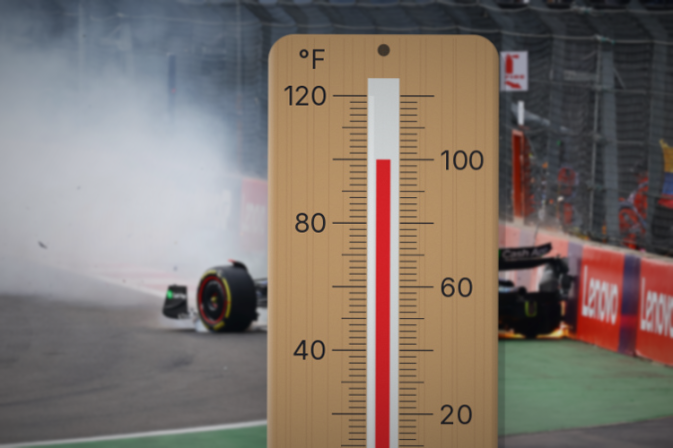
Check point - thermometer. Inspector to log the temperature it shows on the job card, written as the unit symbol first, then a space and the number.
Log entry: °F 100
